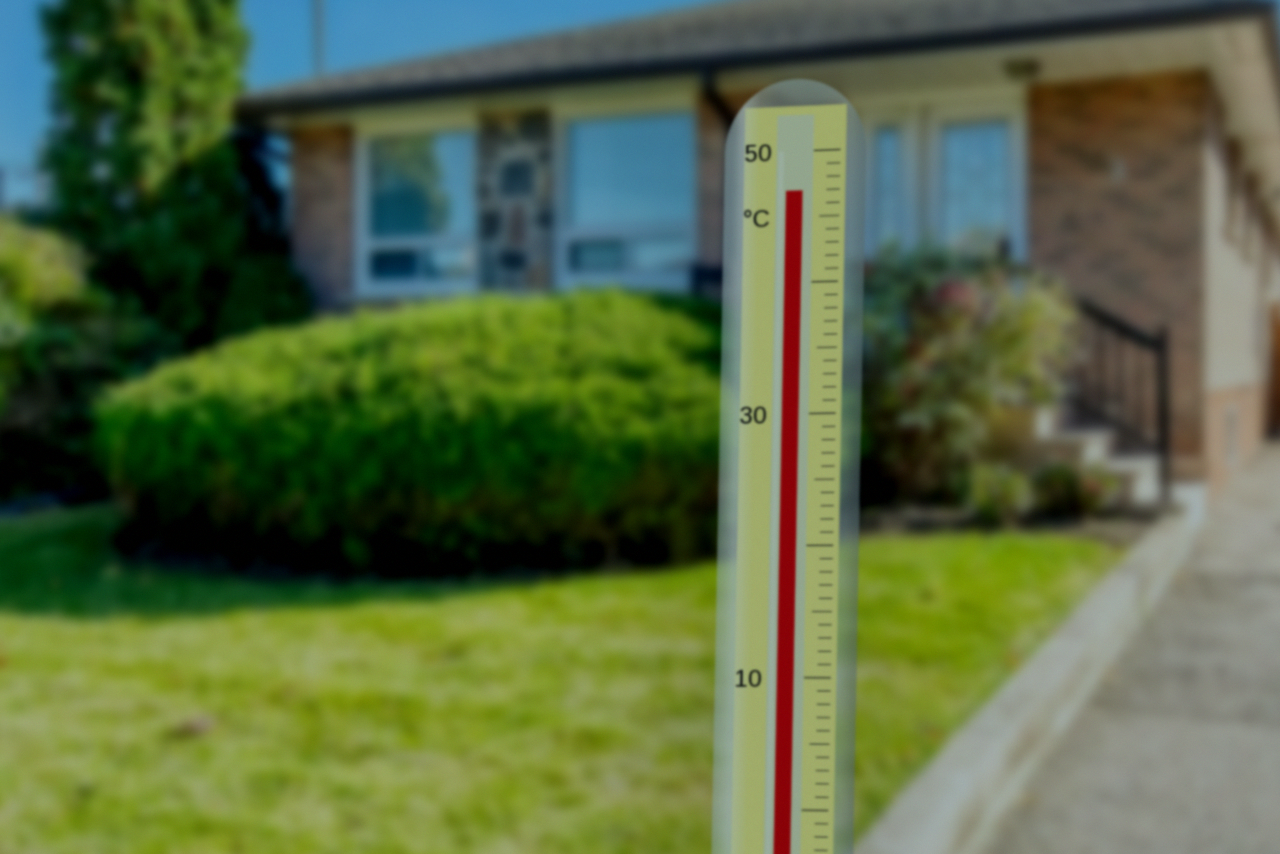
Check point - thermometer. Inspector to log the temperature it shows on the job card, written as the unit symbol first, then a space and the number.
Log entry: °C 47
